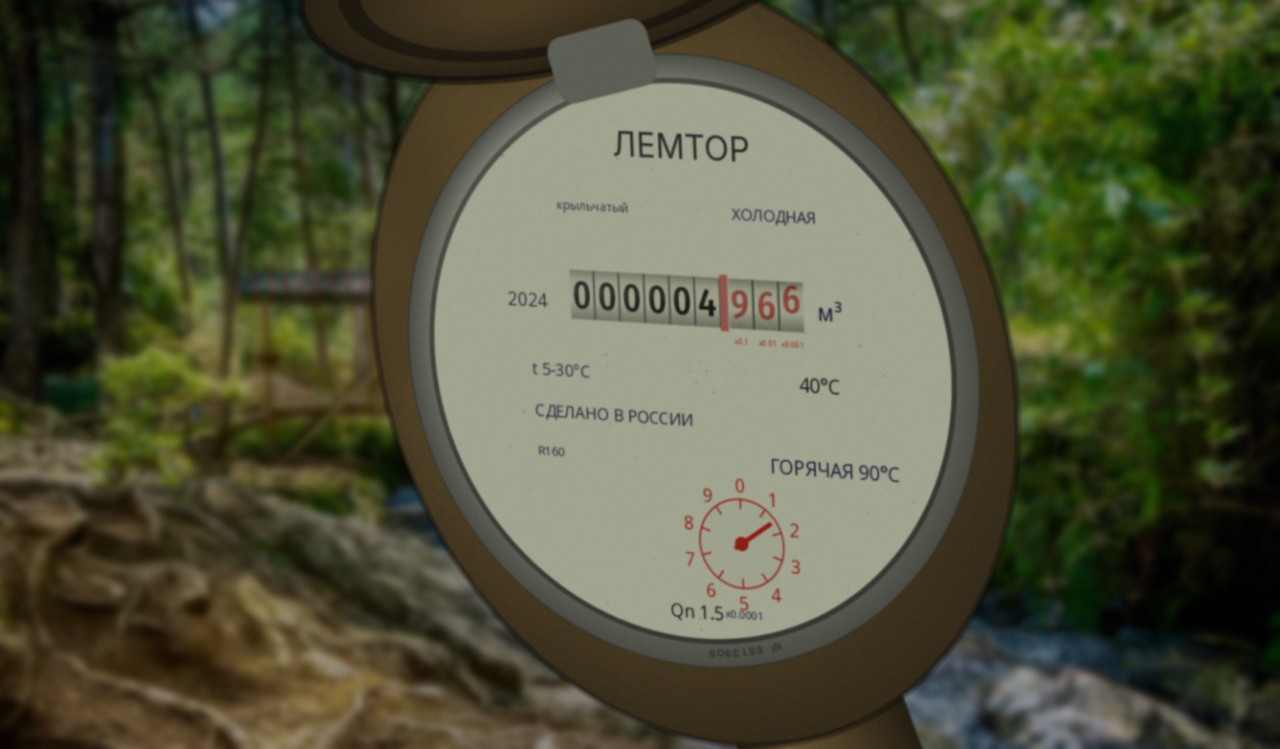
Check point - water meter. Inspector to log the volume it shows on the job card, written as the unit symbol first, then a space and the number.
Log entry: m³ 4.9661
